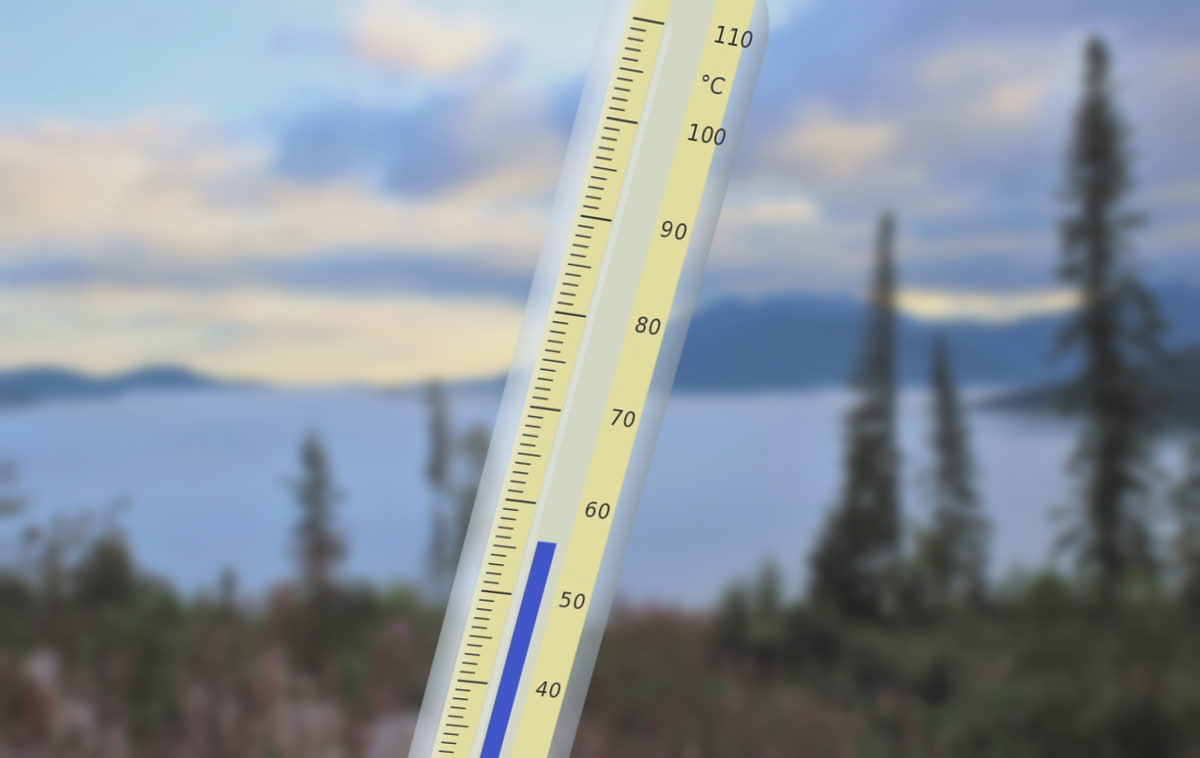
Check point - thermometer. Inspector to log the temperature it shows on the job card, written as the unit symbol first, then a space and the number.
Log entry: °C 56
